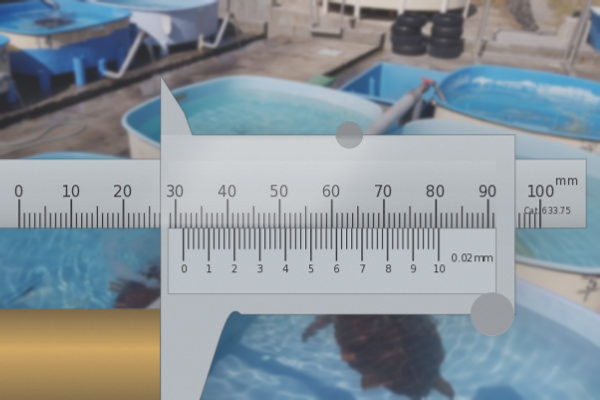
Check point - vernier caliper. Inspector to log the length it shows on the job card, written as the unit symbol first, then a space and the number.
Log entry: mm 31.5
